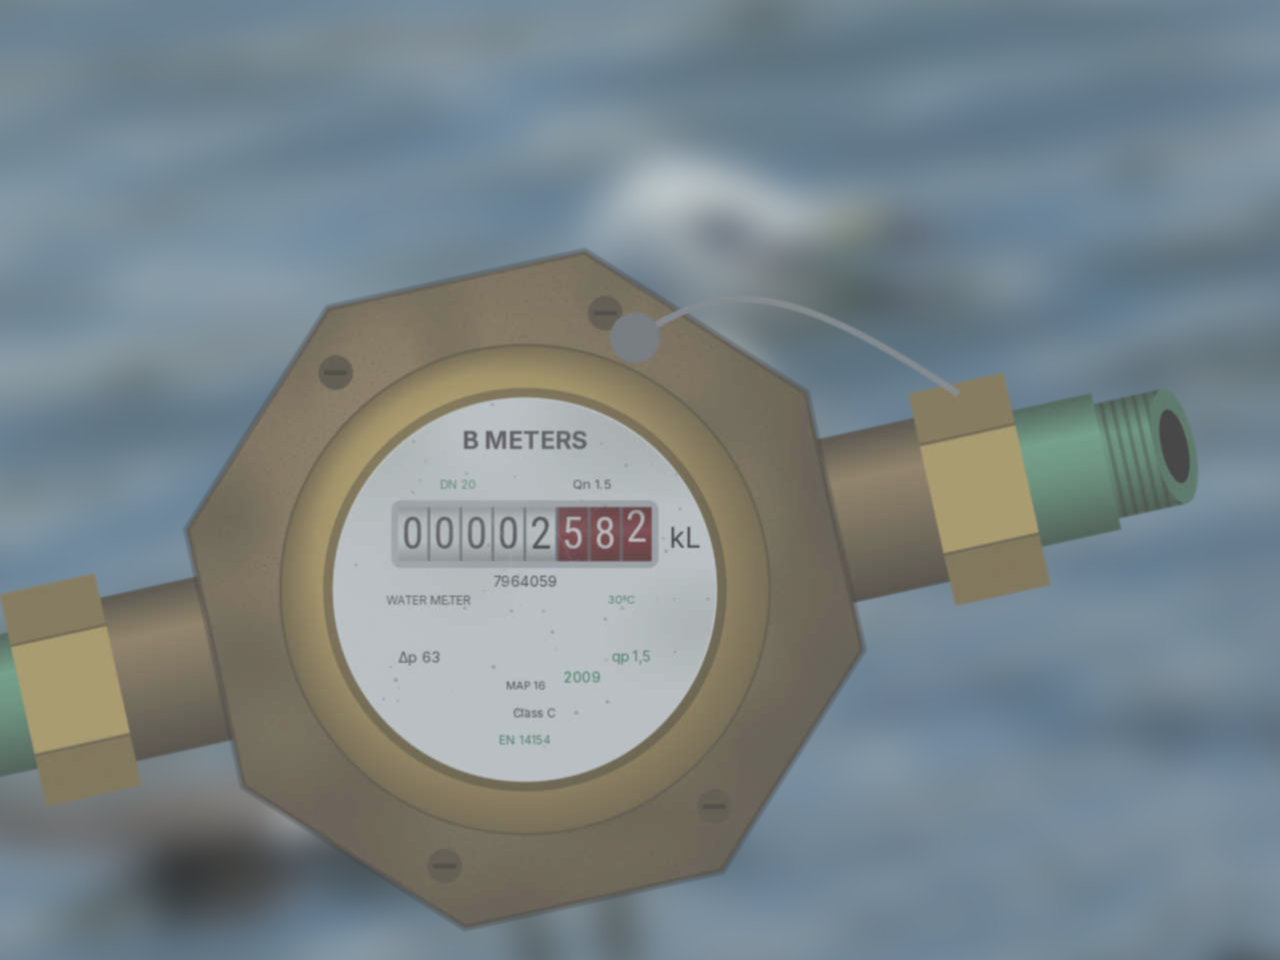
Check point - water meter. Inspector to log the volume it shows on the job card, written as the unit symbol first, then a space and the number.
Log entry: kL 2.582
